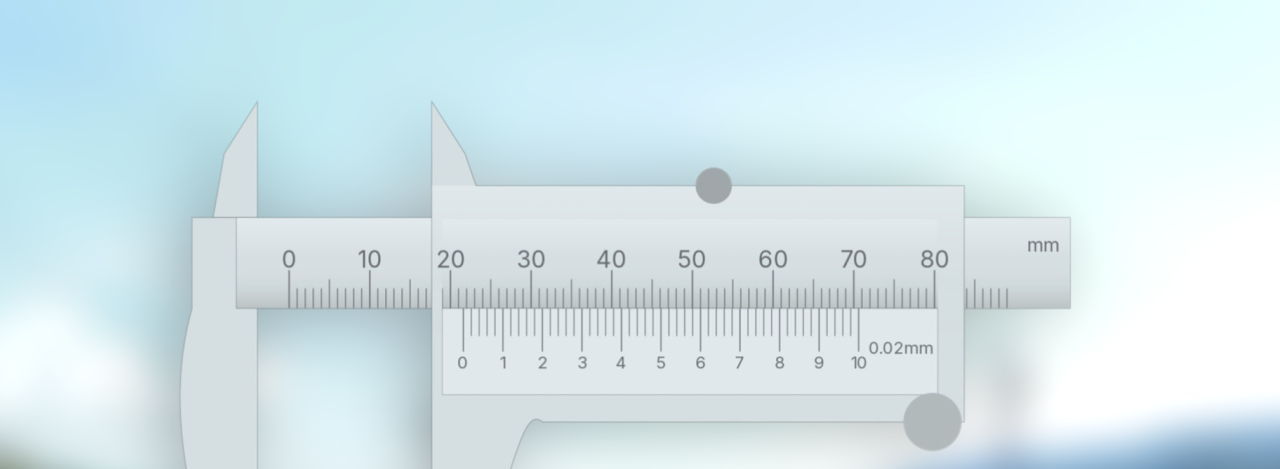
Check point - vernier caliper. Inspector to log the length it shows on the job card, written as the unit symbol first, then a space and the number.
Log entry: mm 21.6
